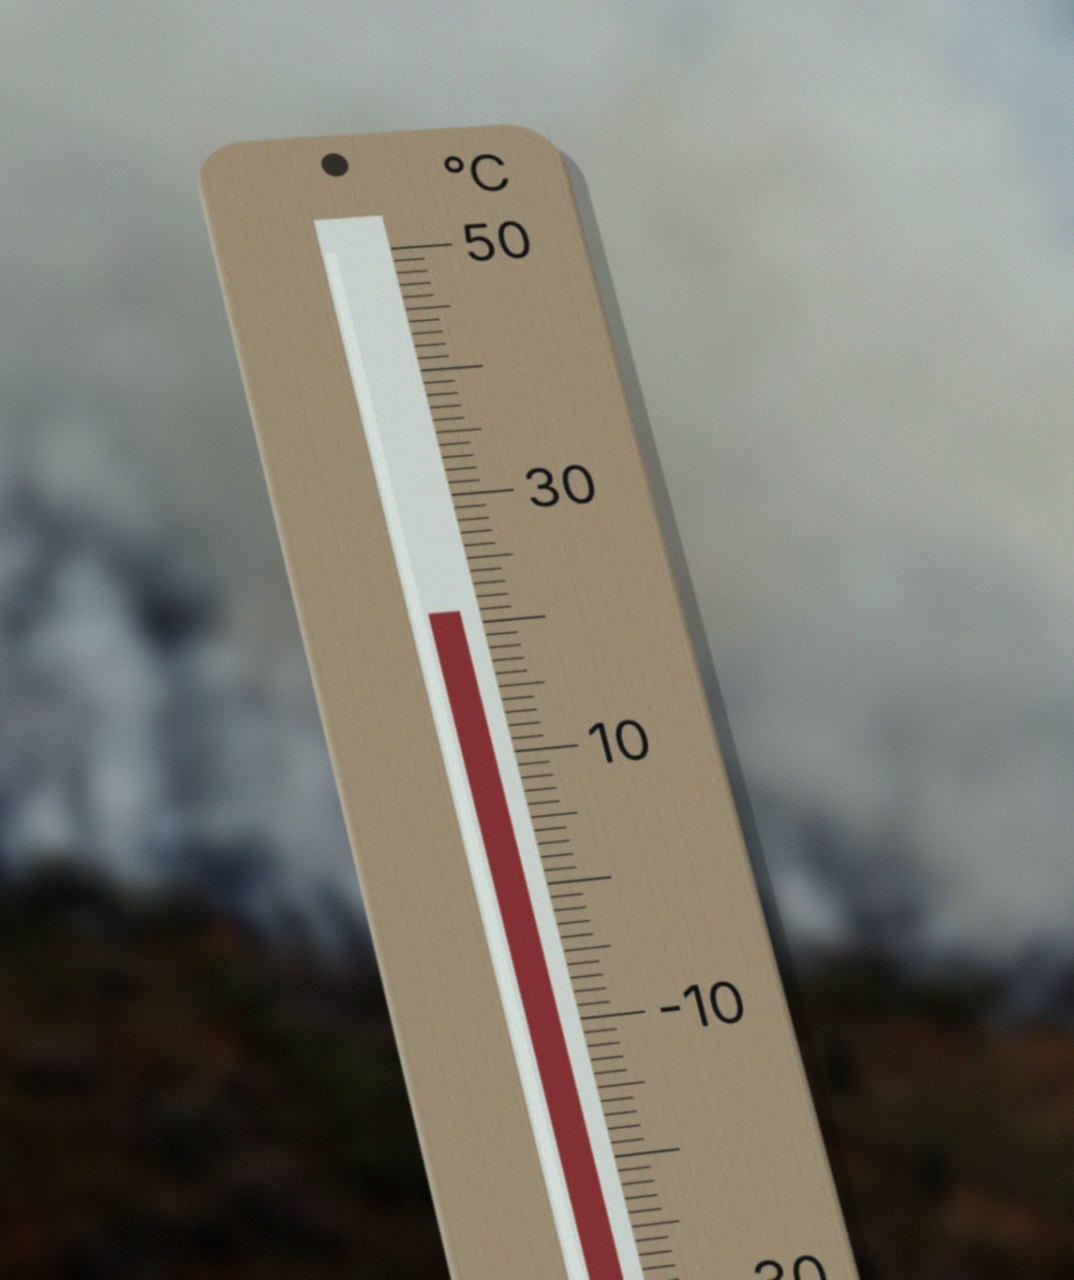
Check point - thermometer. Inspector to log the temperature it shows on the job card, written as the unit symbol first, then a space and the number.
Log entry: °C 21
